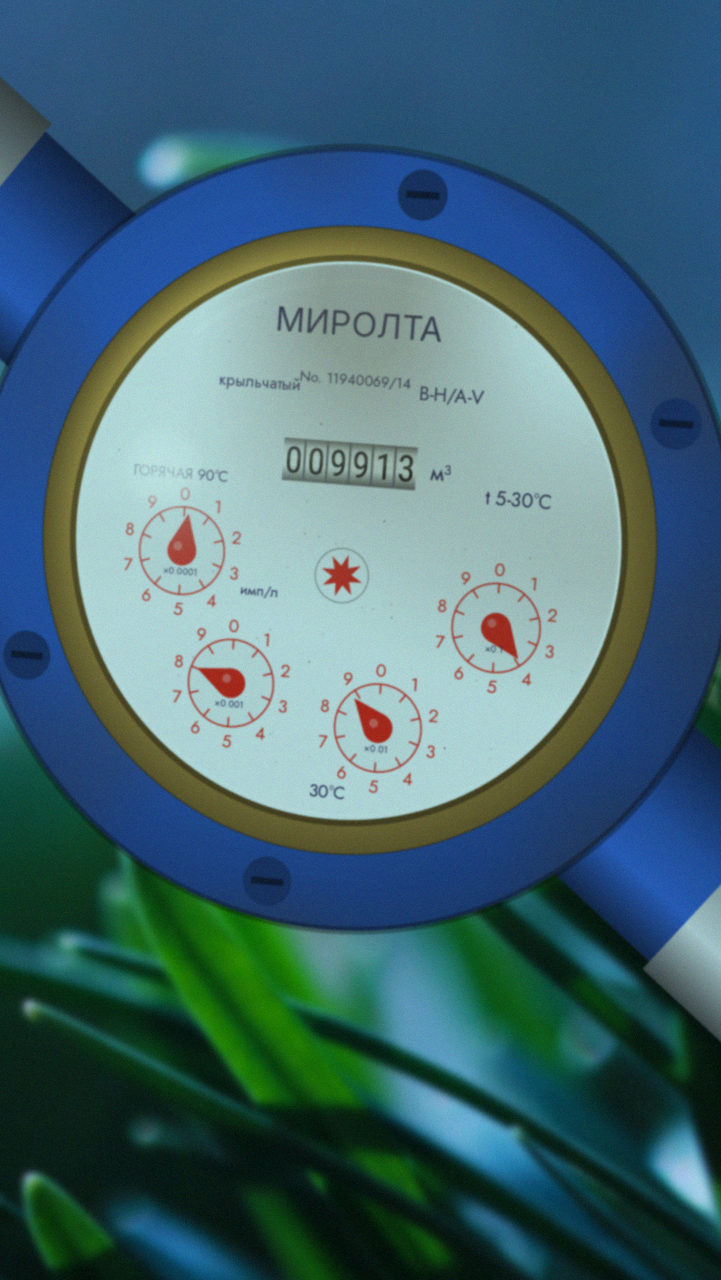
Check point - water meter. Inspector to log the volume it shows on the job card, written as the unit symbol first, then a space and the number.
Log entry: m³ 9913.3880
